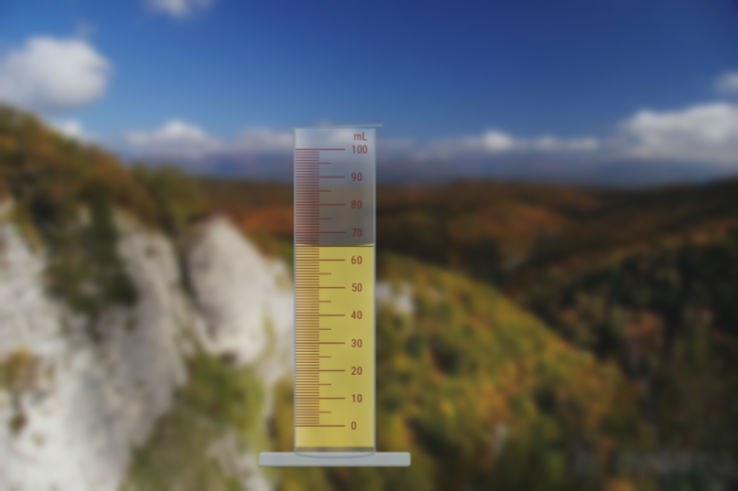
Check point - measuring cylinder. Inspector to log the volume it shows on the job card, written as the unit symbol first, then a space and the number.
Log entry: mL 65
